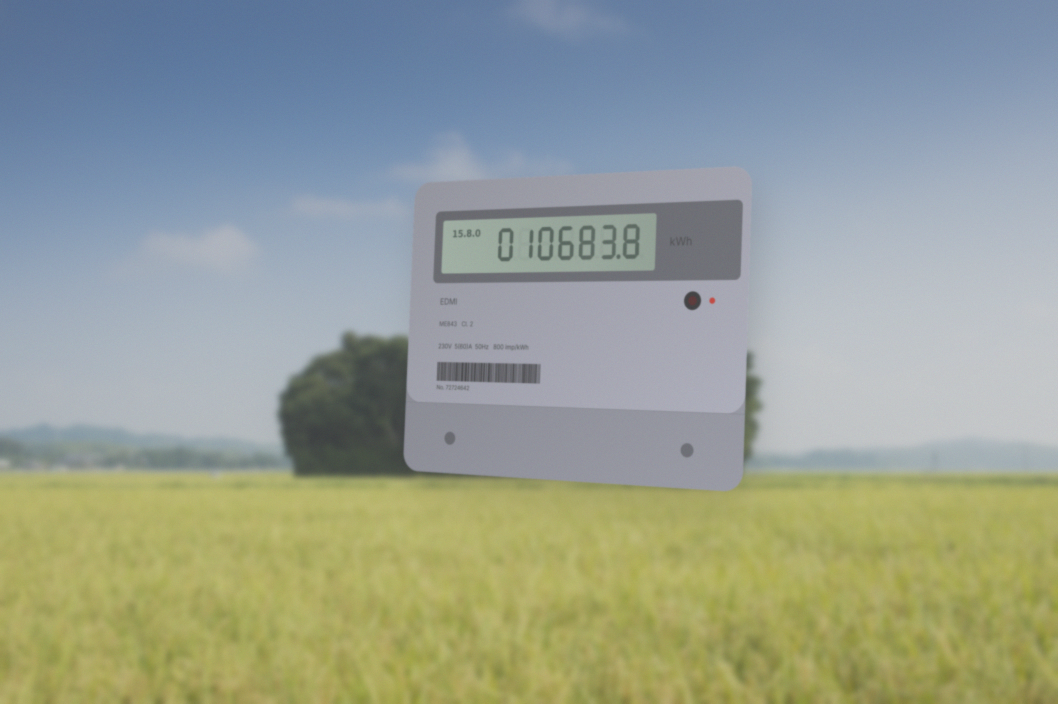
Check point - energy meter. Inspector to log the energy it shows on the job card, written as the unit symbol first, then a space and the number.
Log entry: kWh 10683.8
